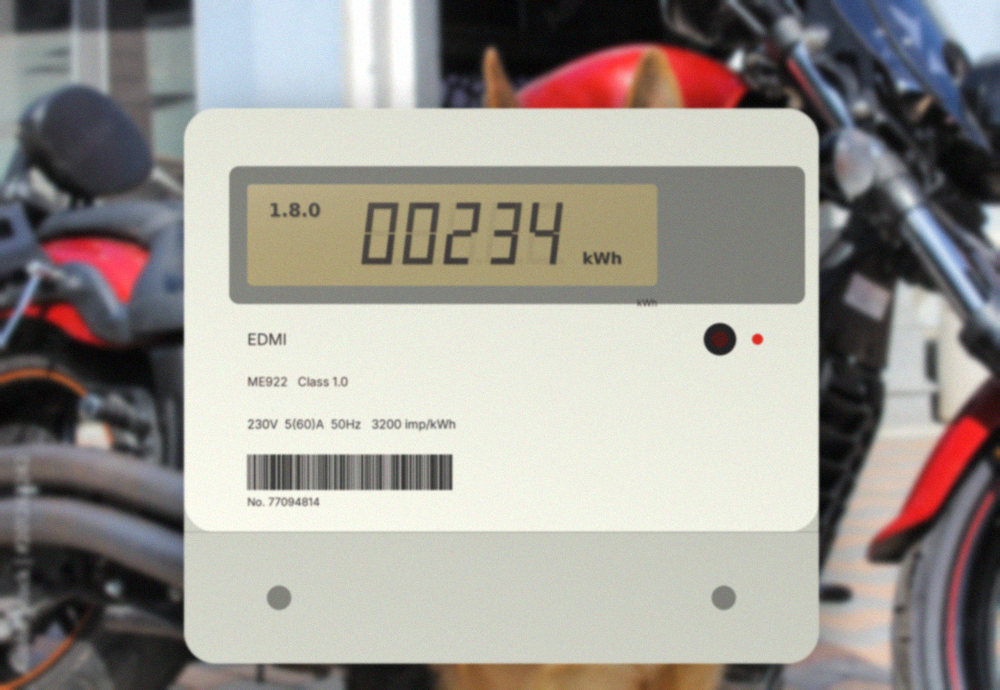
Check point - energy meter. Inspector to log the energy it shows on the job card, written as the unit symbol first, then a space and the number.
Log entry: kWh 234
